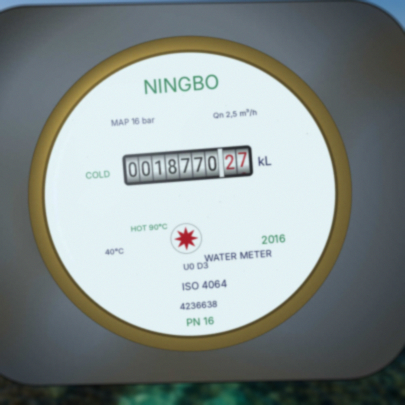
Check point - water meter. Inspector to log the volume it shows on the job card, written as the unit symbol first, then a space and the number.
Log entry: kL 18770.27
